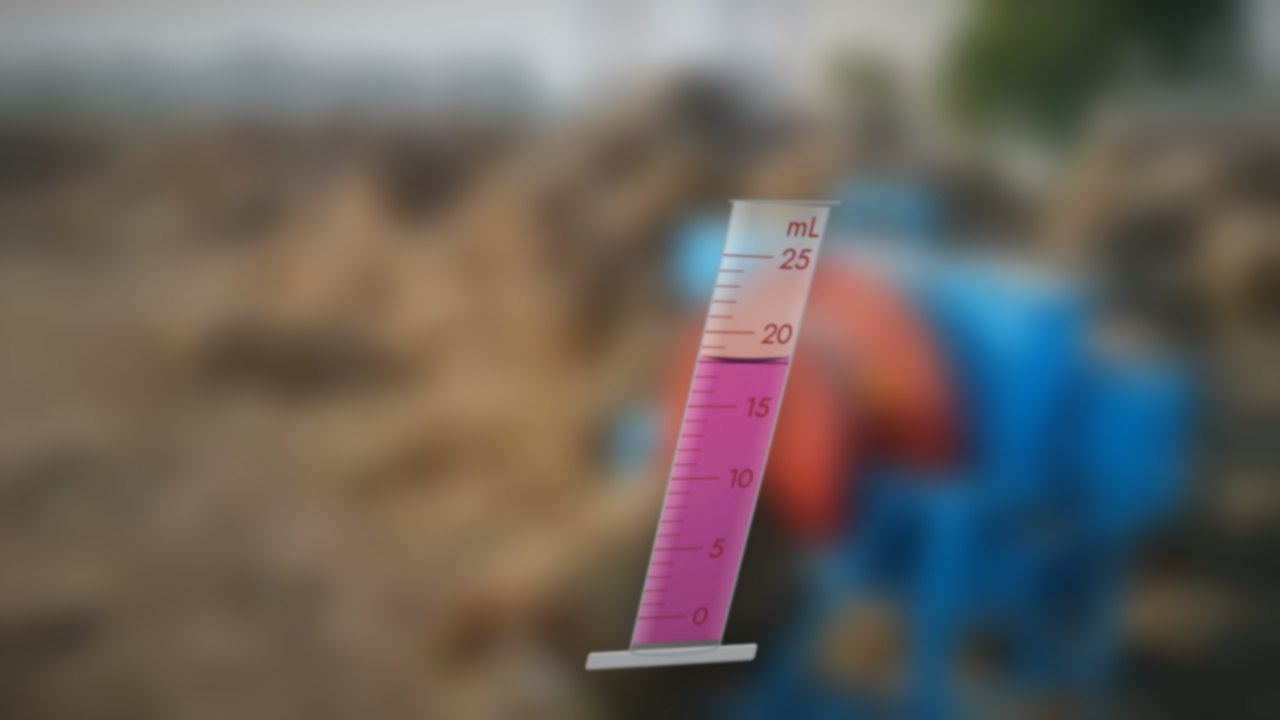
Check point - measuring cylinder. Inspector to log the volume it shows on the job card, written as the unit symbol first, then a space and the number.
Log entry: mL 18
